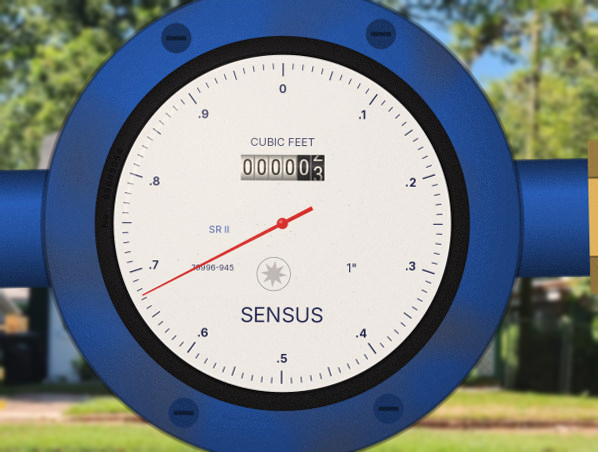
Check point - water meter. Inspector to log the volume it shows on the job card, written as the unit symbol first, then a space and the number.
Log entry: ft³ 2.67
